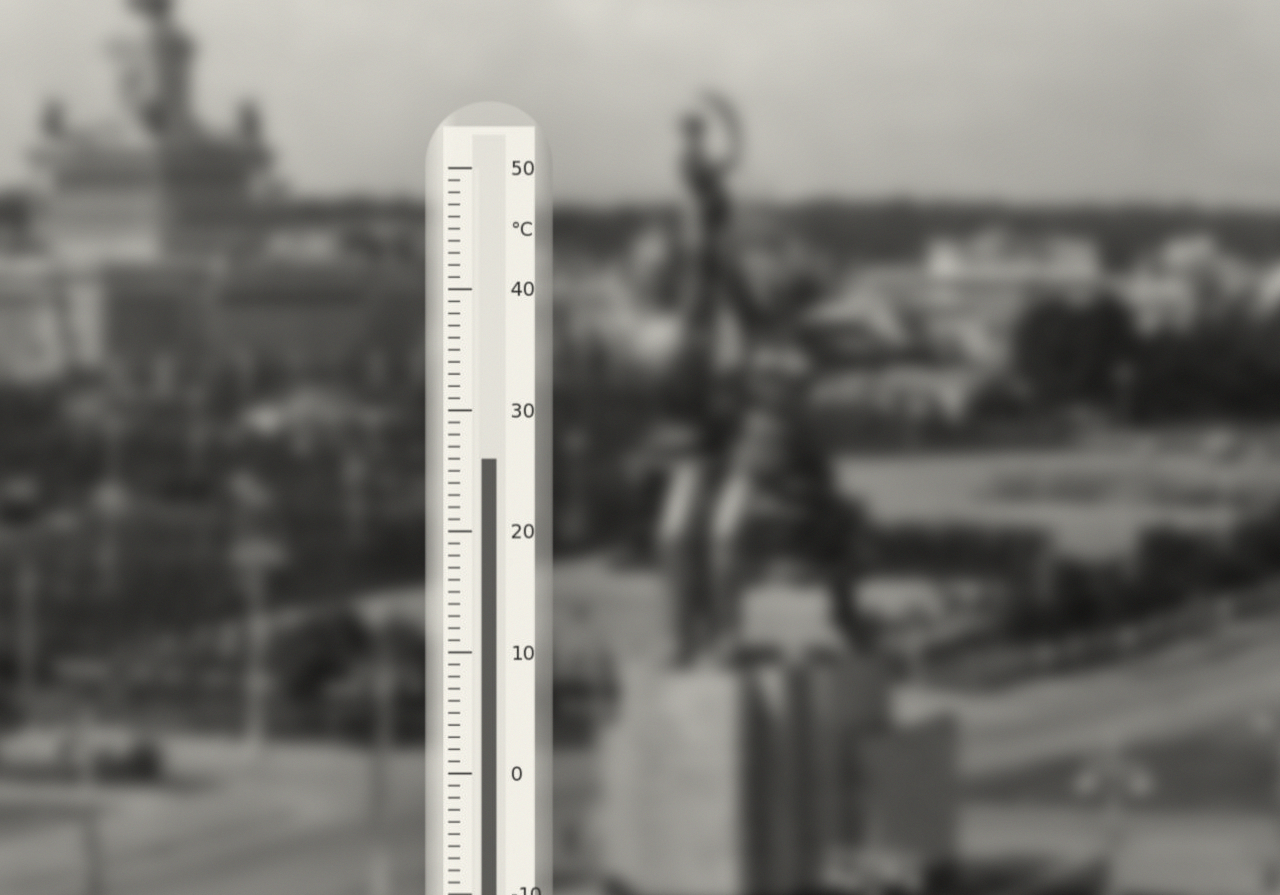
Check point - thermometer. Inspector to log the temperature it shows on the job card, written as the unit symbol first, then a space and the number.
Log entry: °C 26
